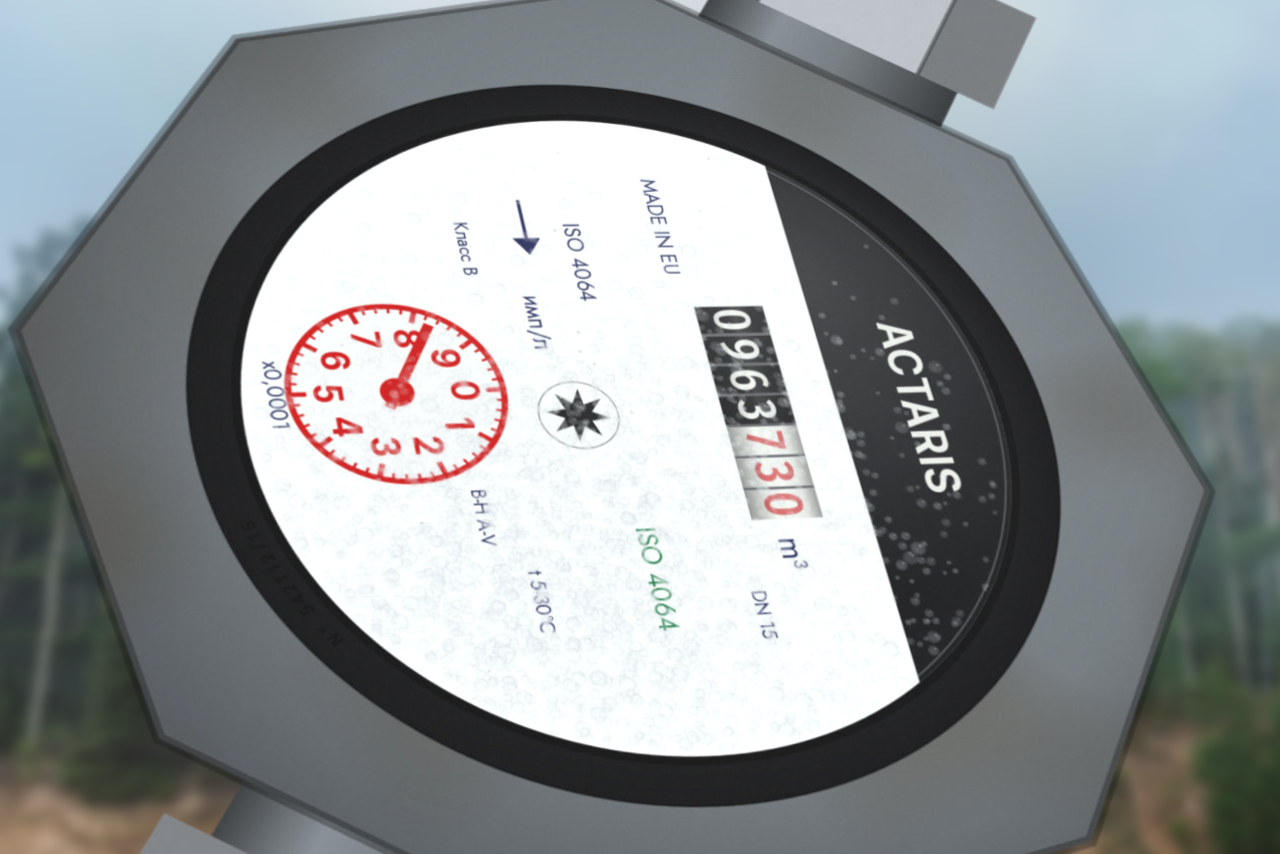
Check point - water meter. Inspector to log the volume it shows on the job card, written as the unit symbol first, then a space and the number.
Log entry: m³ 963.7308
